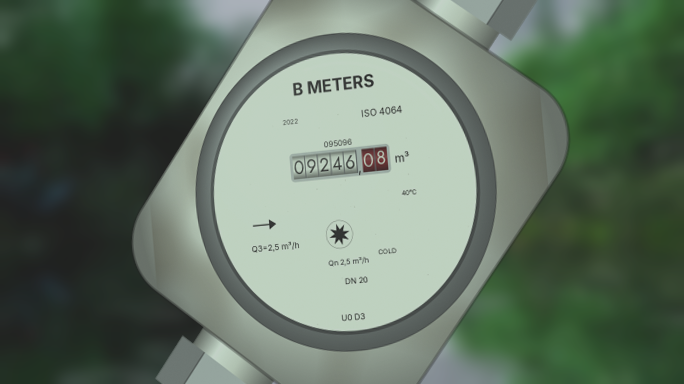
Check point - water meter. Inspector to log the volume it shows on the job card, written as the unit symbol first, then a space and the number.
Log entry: m³ 9246.08
